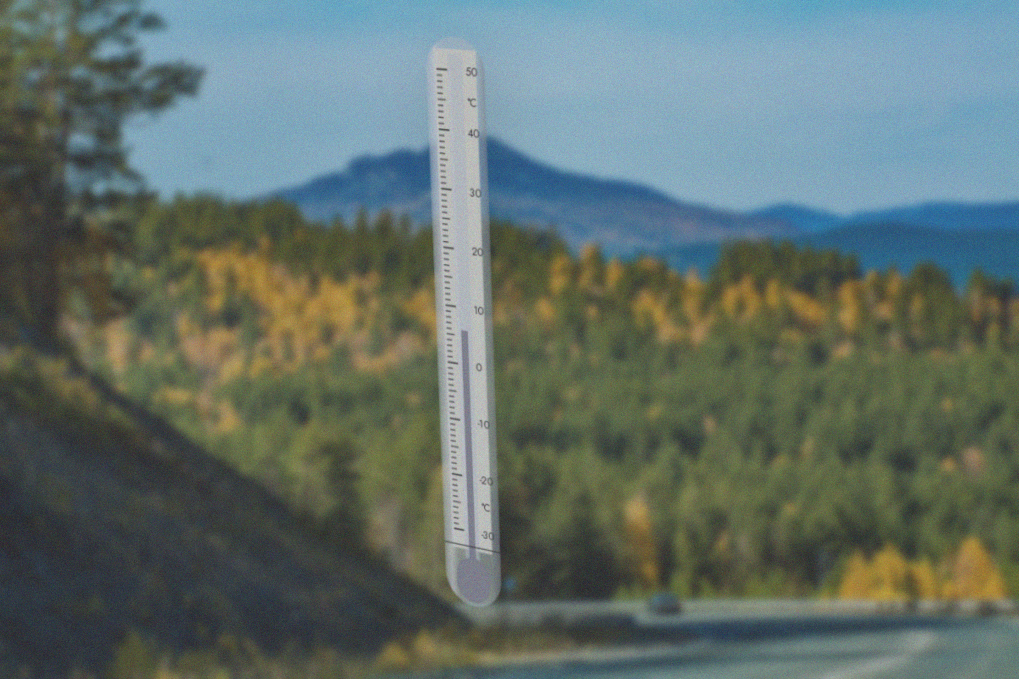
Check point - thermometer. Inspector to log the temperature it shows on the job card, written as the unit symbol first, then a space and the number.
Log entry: °C 6
